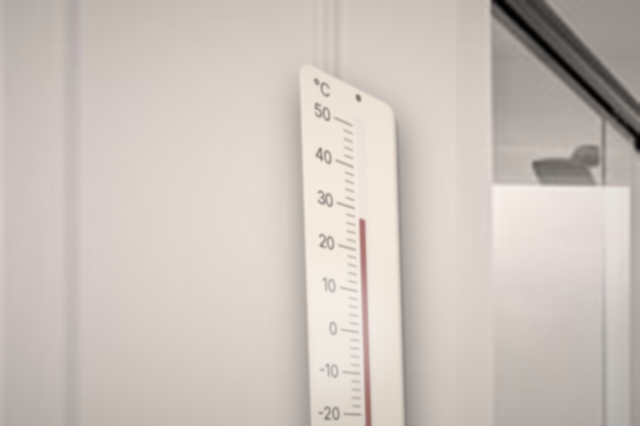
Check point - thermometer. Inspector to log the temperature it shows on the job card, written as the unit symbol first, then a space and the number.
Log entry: °C 28
